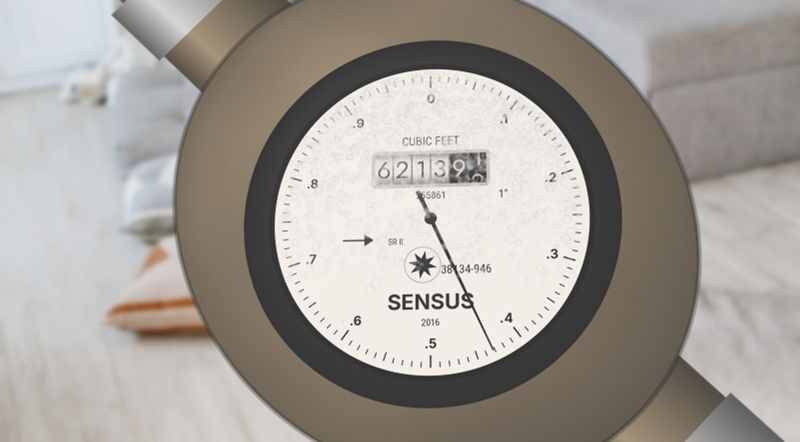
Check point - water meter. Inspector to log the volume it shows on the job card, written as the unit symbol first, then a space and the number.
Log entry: ft³ 621391.43
